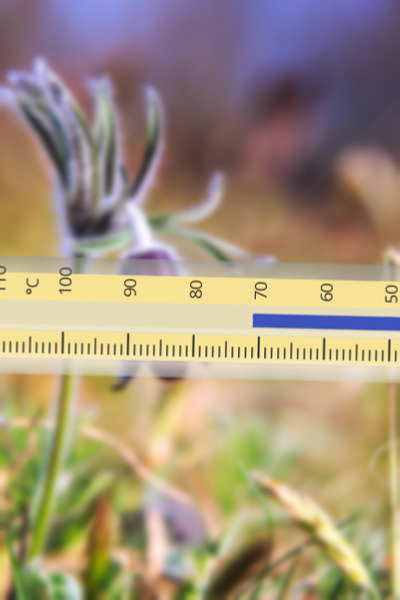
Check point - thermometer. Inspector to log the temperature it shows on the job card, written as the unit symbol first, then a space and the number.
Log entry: °C 71
